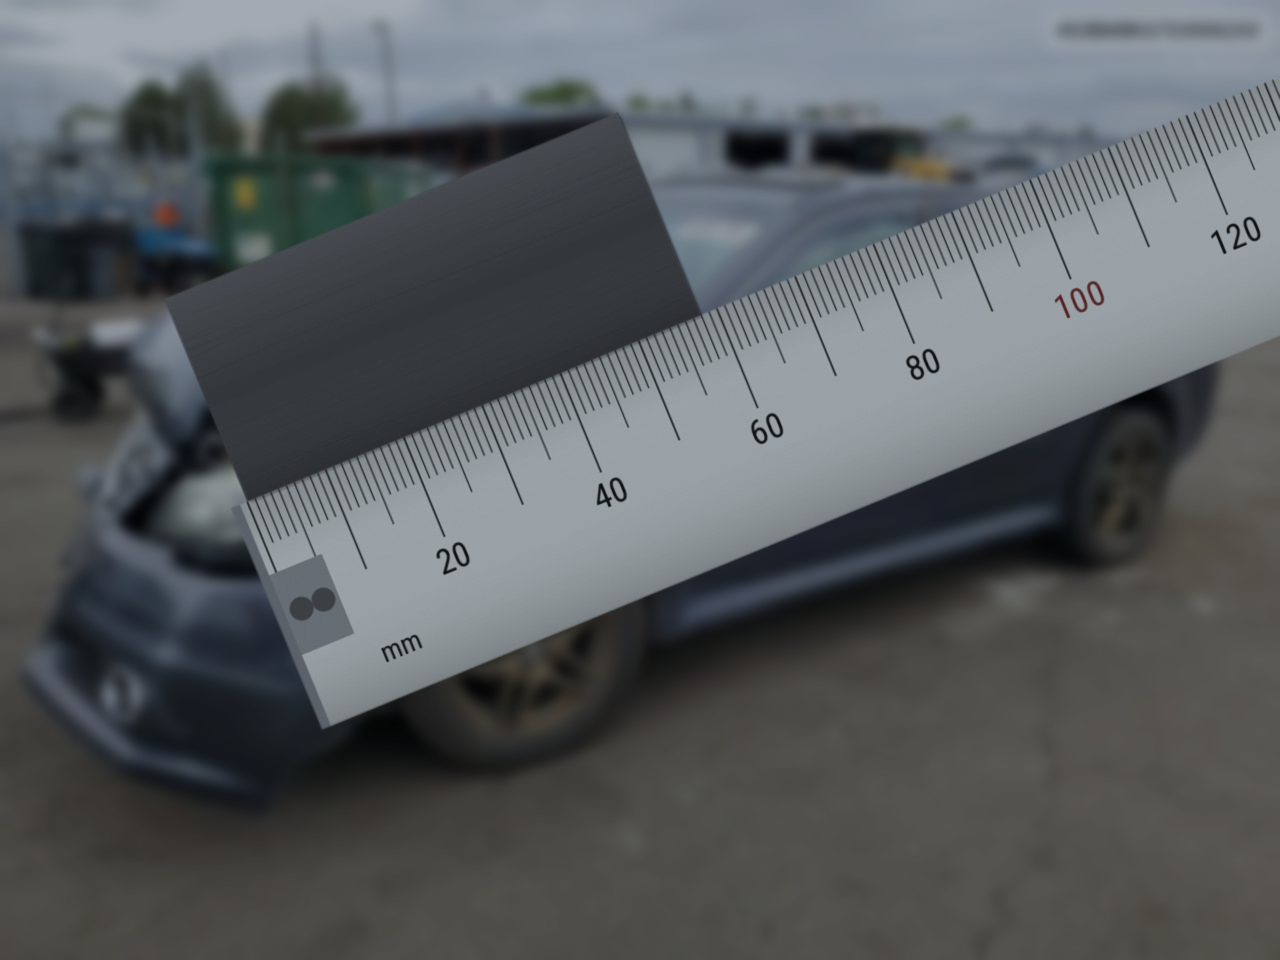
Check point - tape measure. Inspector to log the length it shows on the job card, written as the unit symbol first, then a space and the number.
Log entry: mm 58
